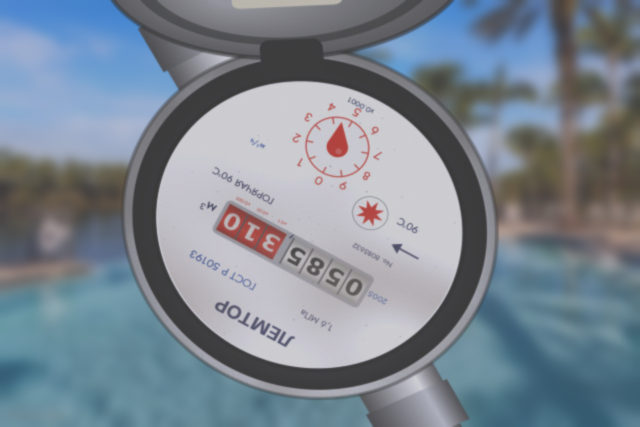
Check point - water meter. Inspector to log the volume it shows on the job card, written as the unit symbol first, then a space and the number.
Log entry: m³ 585.3104
